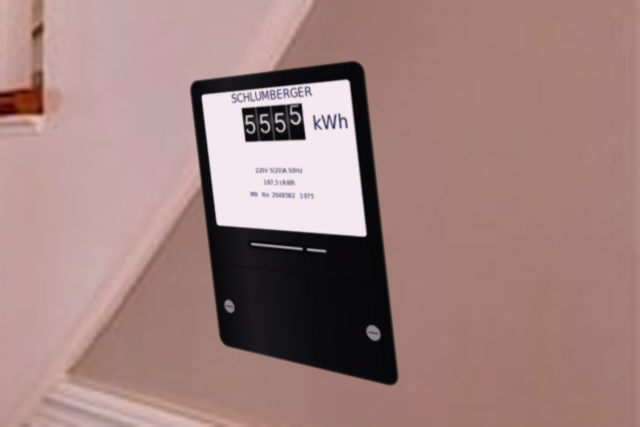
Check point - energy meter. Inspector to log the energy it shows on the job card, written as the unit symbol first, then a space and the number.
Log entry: kWh 5555
